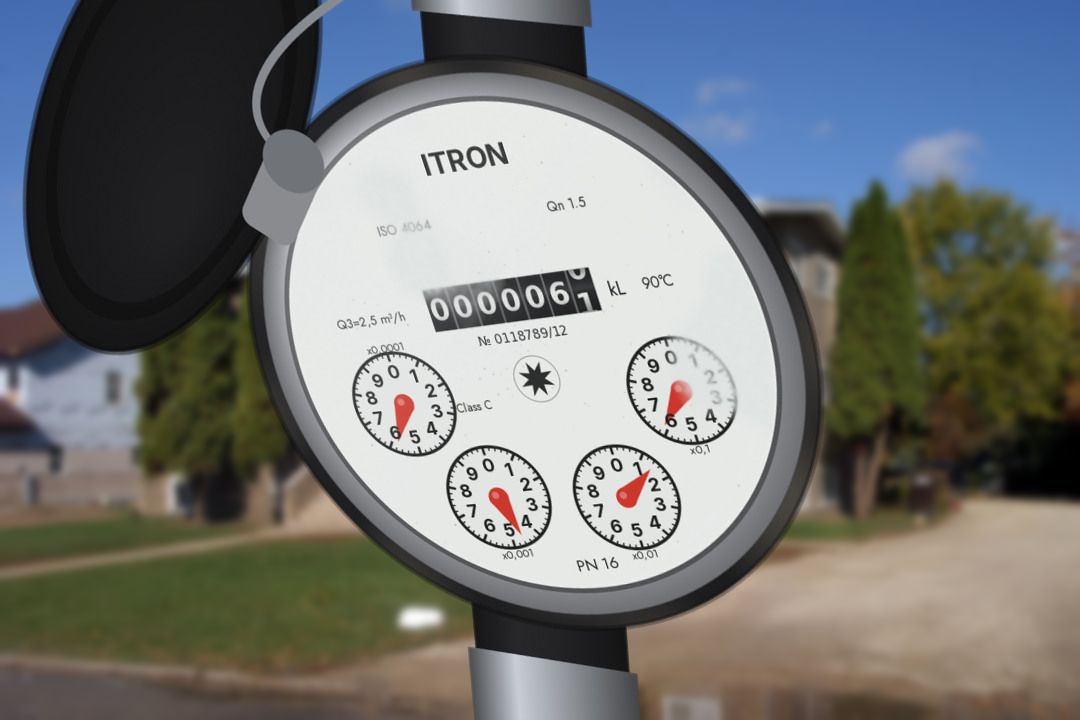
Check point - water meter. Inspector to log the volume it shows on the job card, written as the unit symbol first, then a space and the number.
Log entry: kL 60.6145
